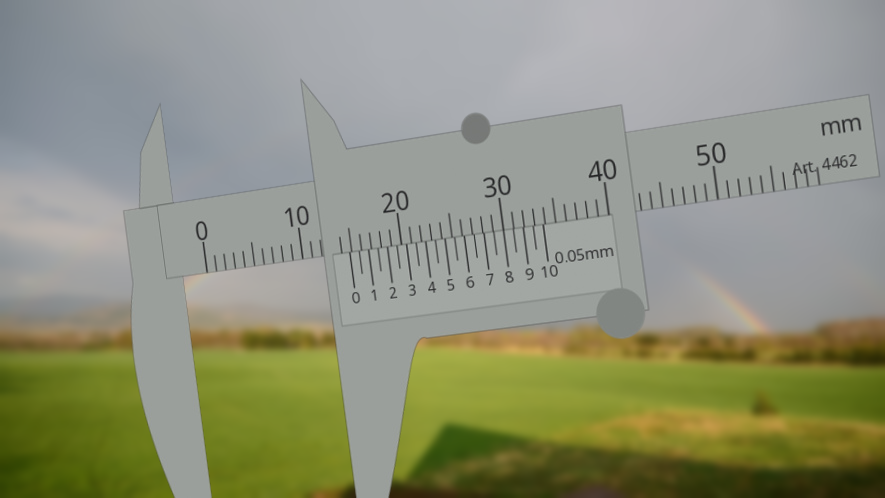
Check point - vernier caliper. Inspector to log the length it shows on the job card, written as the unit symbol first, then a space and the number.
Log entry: mm 14.8
